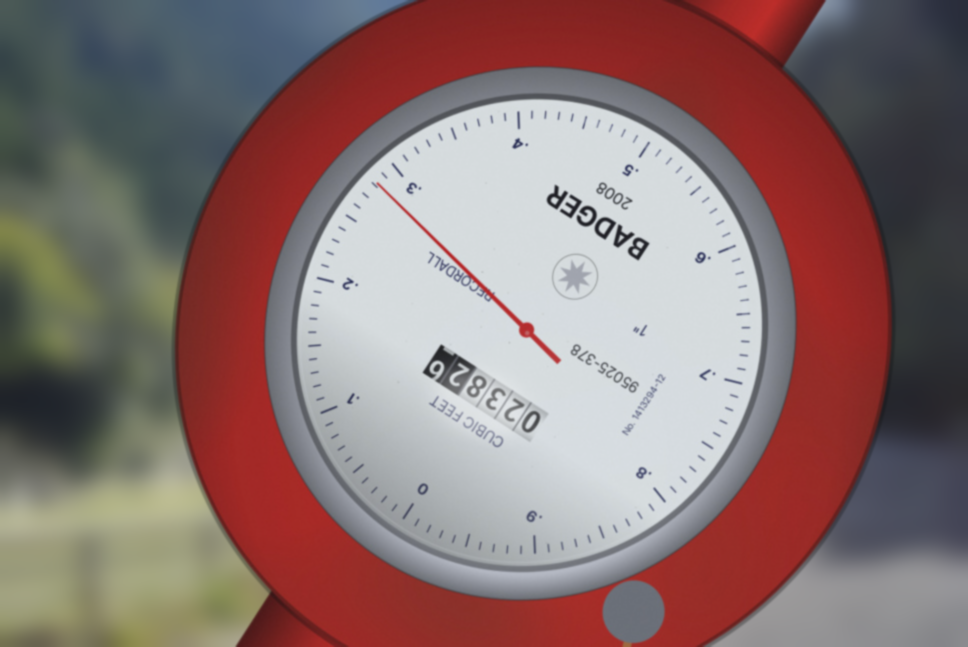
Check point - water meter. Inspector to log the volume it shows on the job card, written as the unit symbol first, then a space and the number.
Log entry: ft³ 23826.28
